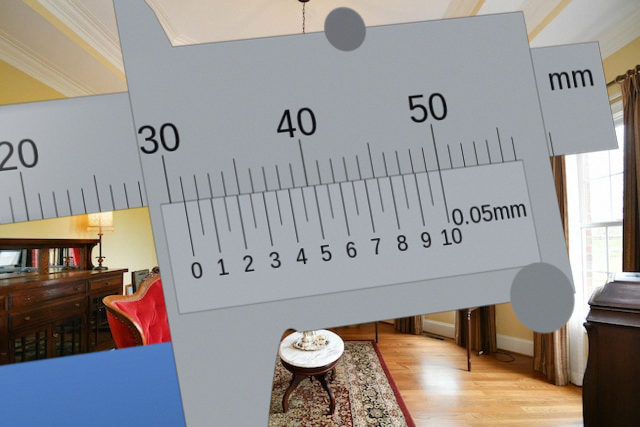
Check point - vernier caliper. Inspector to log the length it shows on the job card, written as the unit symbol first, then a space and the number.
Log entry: mm 31.0
